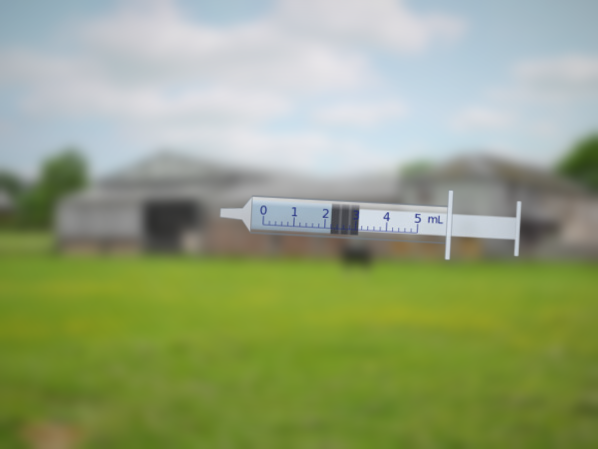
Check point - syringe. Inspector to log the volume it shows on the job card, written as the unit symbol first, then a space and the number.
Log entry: mL 2.2
